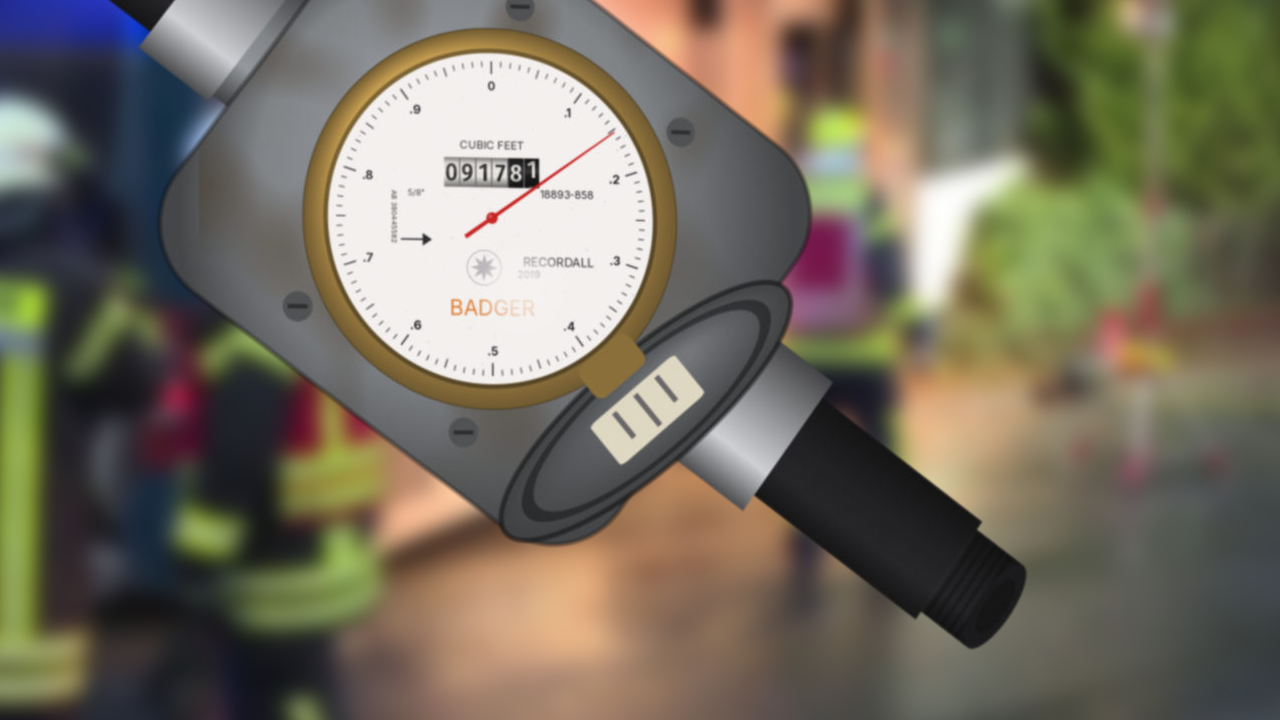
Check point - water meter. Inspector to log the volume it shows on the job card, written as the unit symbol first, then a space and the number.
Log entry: ft³ 91781.15
